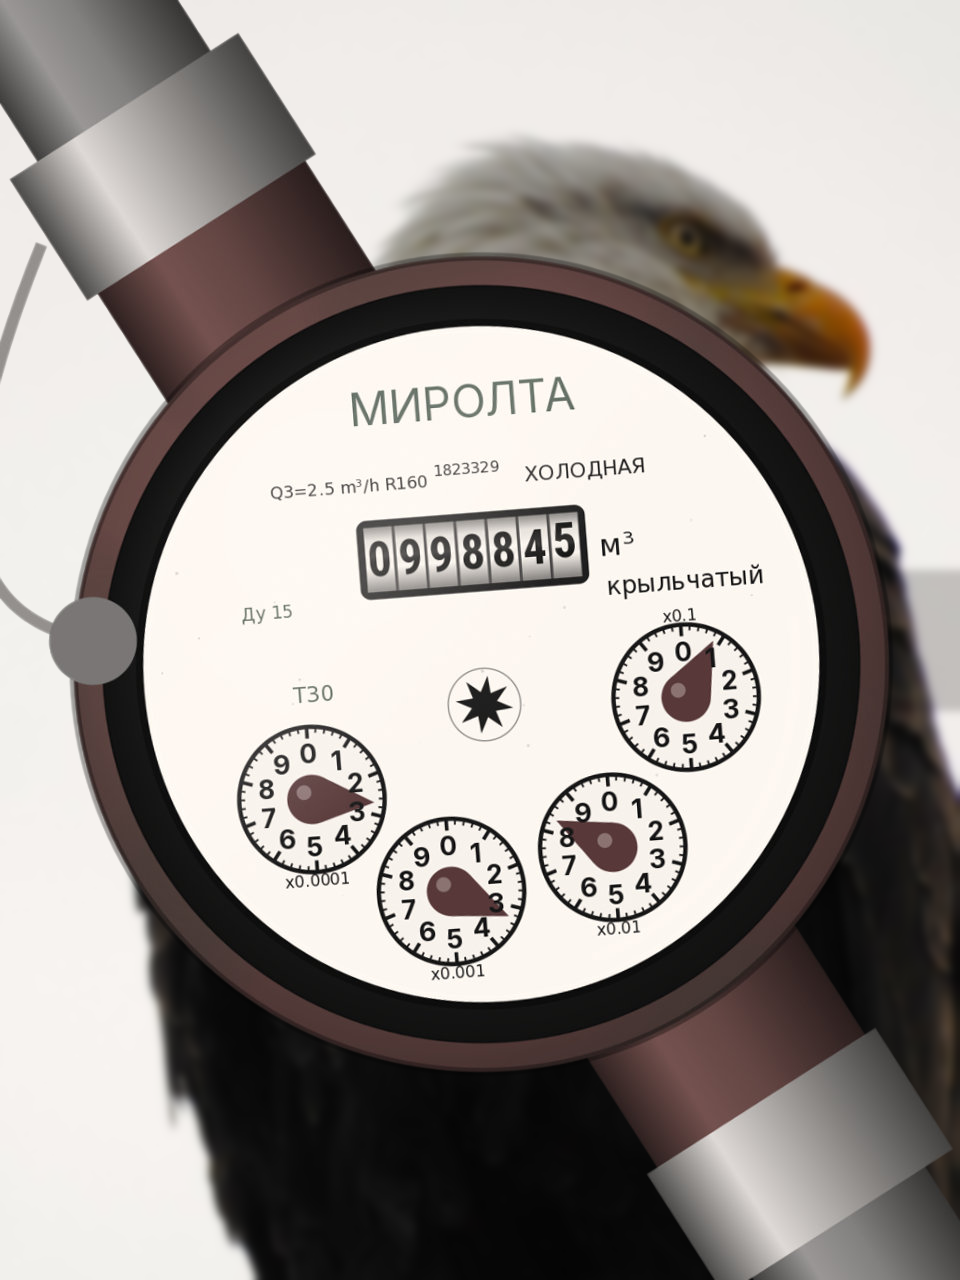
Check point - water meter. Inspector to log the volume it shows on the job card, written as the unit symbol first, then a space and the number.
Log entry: m³ 998845.0832
